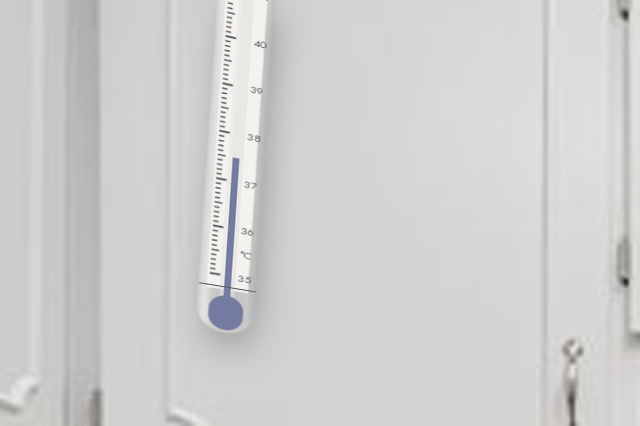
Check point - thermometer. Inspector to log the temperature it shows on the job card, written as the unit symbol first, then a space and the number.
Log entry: °C 37.5
